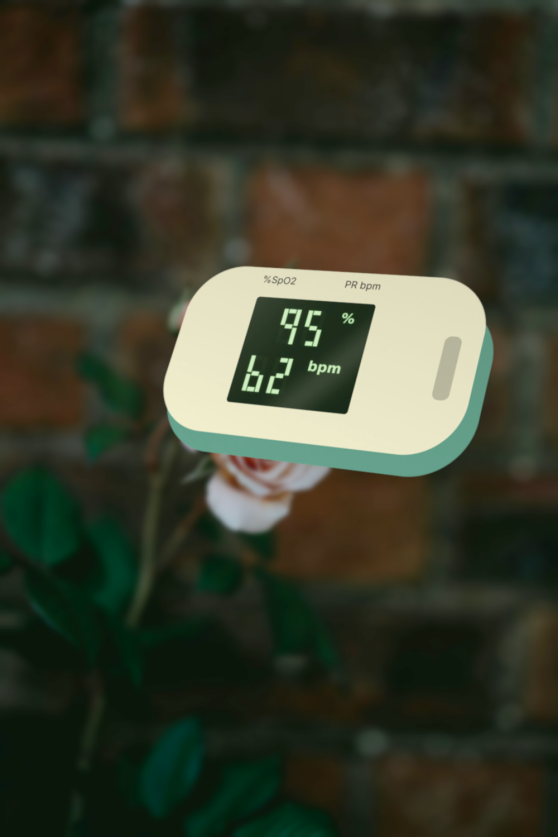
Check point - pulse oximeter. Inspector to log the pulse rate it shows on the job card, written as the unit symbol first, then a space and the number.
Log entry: bpm 62
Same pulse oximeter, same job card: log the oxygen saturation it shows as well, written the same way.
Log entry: % 95
